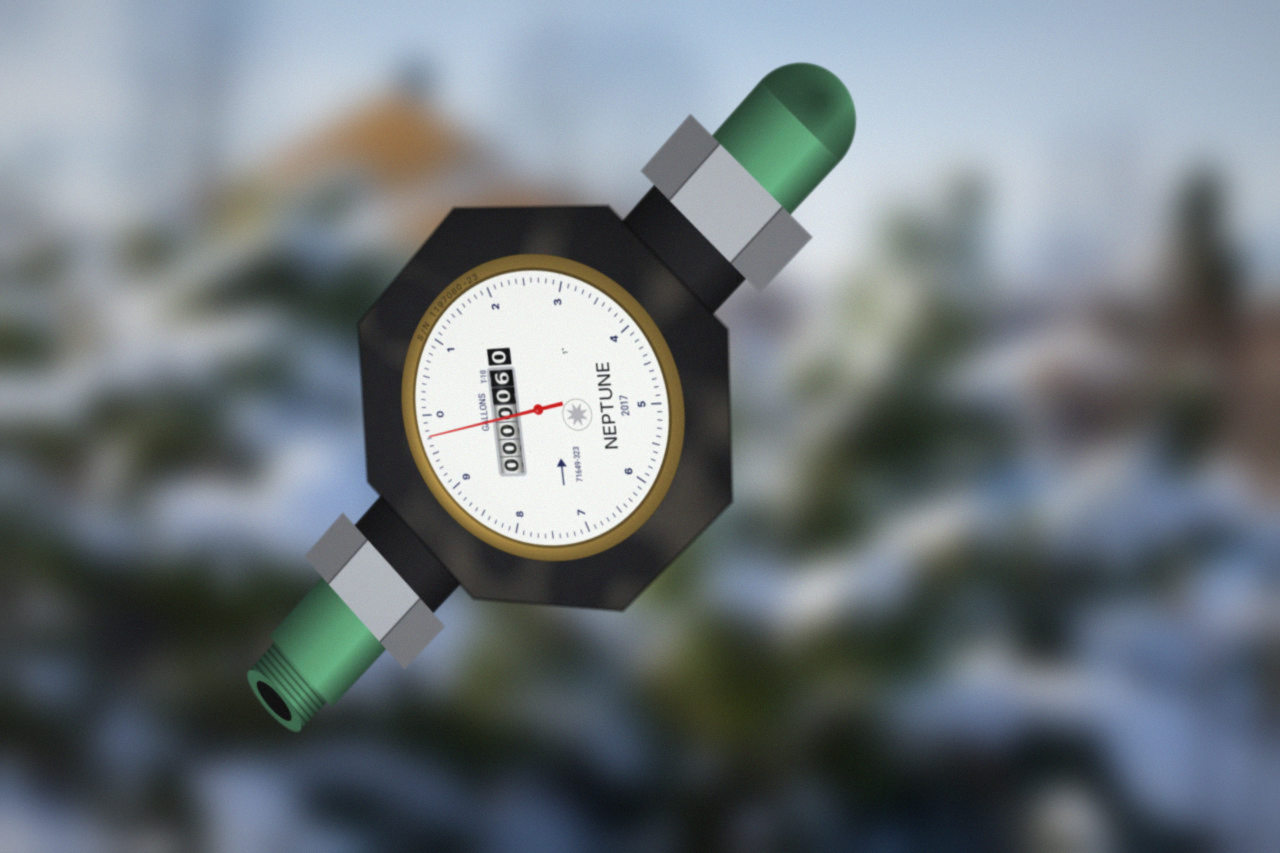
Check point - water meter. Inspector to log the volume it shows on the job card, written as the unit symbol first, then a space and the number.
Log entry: gal 59.7
